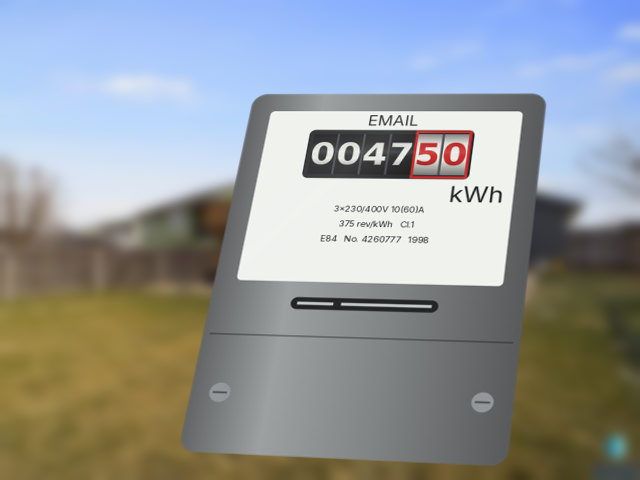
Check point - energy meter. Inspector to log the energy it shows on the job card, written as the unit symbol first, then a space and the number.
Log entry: kWh 47.50
